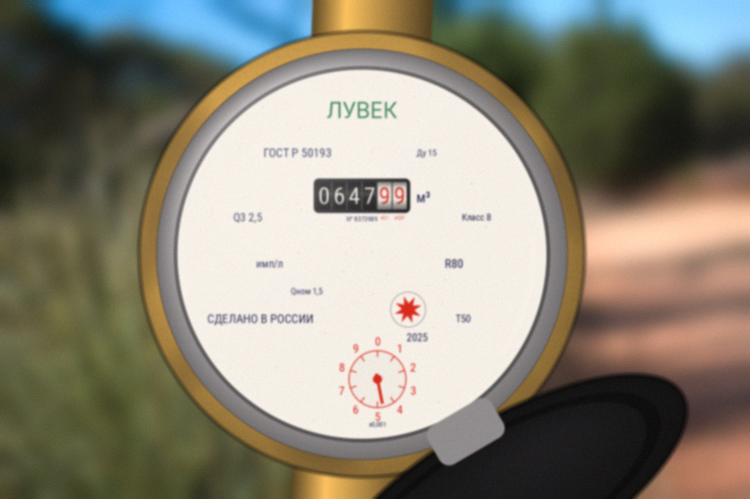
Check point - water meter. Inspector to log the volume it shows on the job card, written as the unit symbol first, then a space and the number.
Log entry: m³ 647.994
